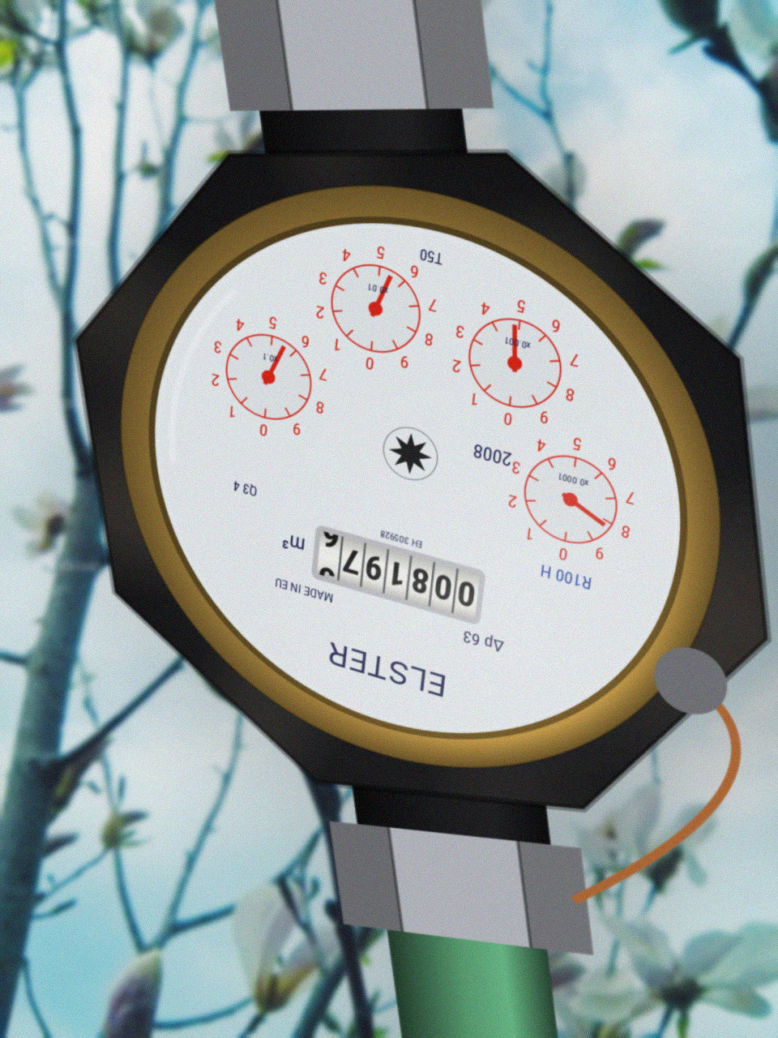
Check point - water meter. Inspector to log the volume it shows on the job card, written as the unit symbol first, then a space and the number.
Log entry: m³ 81975.5548
